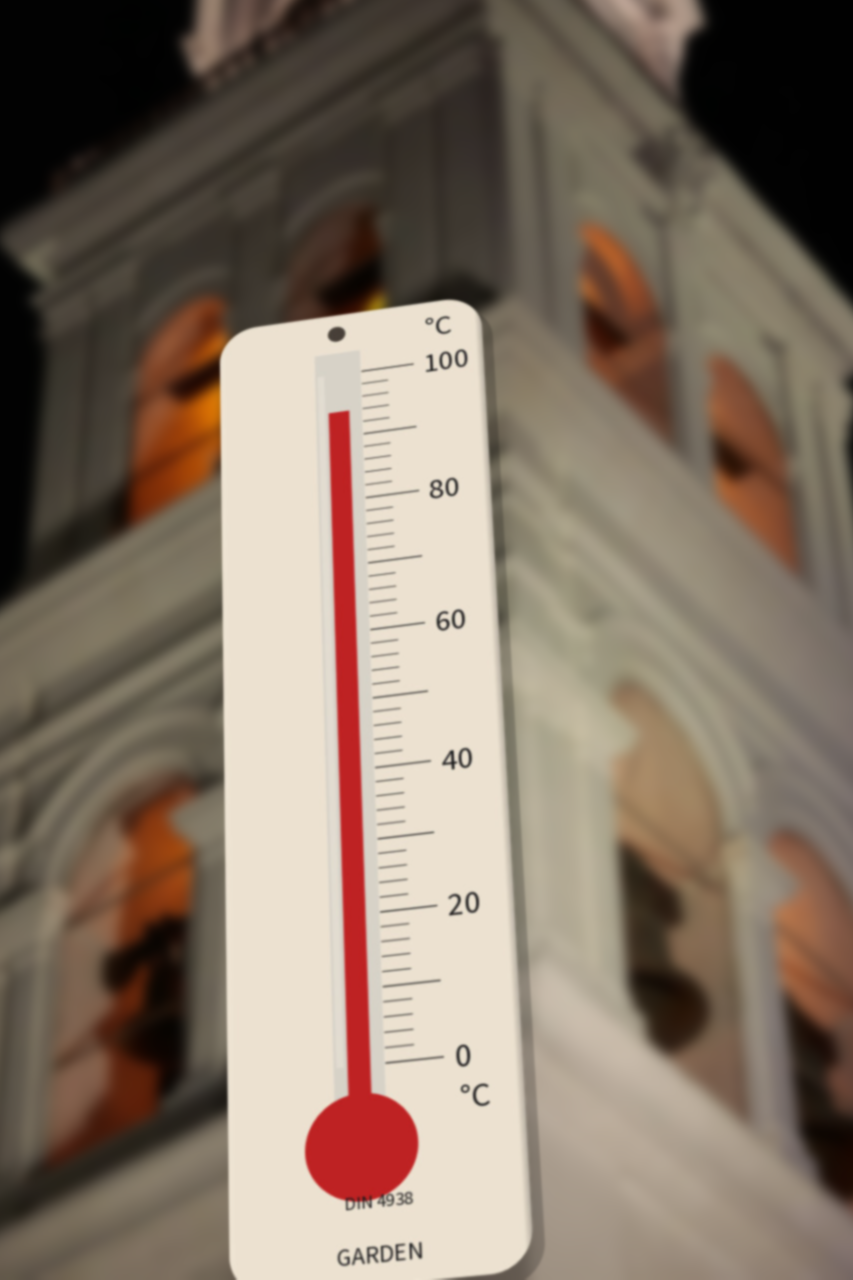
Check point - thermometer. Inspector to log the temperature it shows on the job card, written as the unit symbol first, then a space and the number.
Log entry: °C 94
